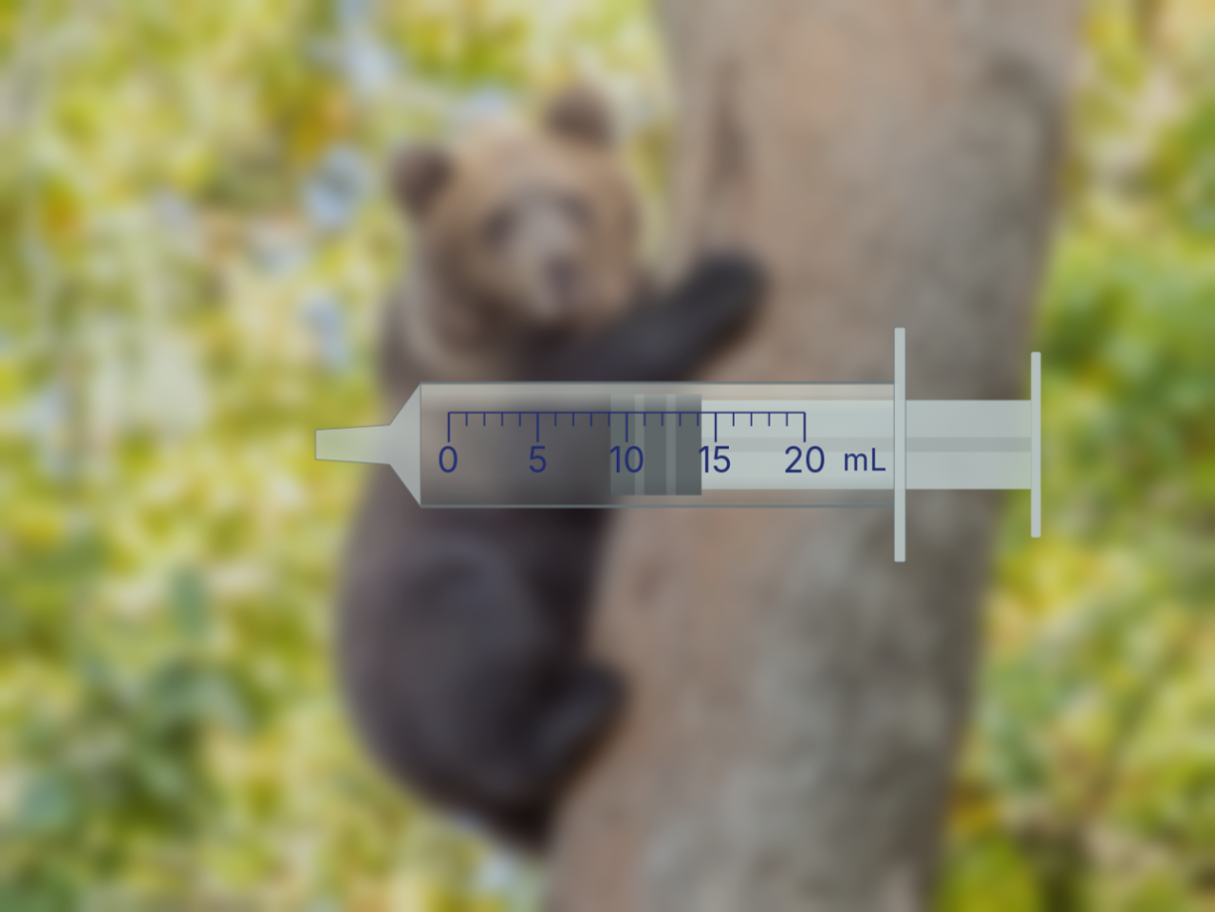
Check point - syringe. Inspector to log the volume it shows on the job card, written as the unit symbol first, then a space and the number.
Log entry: mL 9
